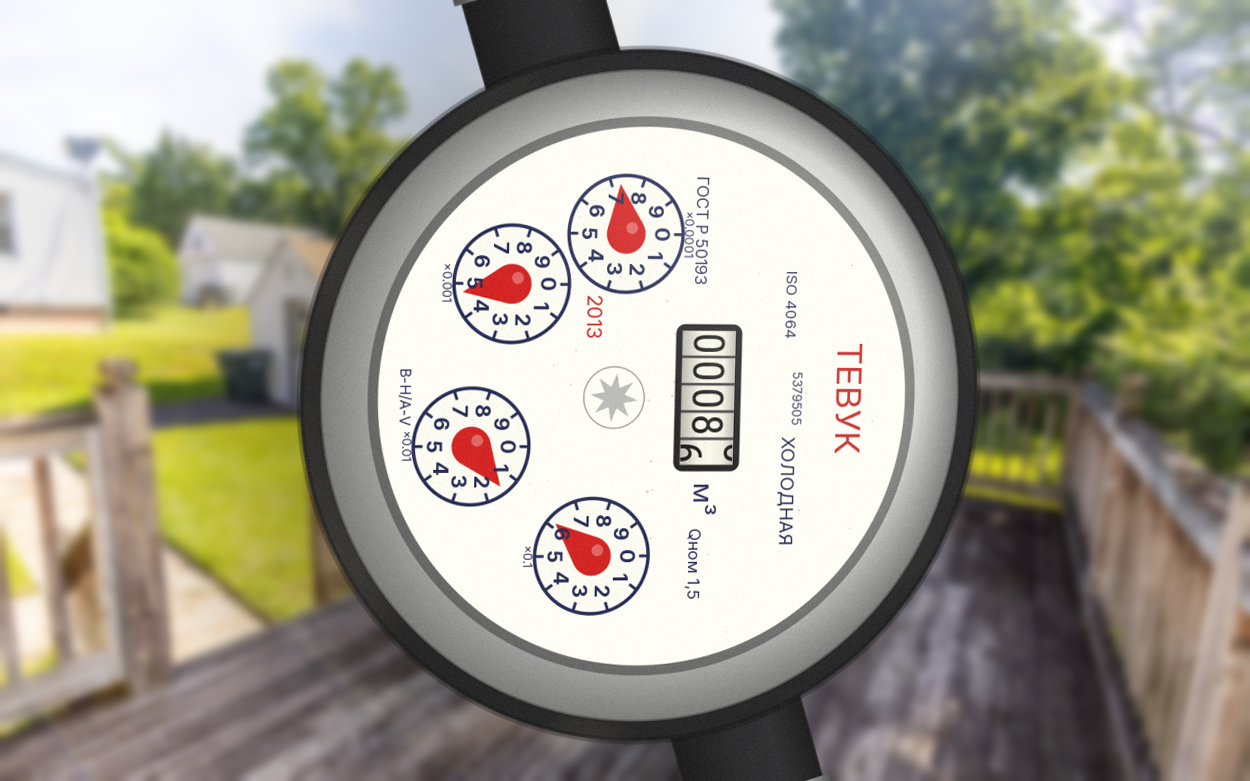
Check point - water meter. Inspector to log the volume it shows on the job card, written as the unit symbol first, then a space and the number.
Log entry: m³ 85.6147
